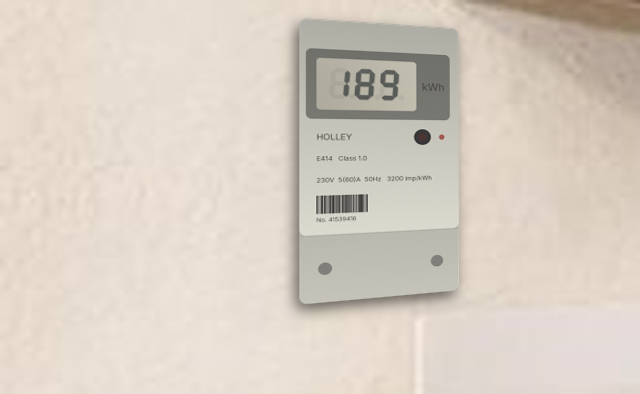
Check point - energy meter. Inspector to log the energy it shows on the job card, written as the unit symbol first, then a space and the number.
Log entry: kWh 189
